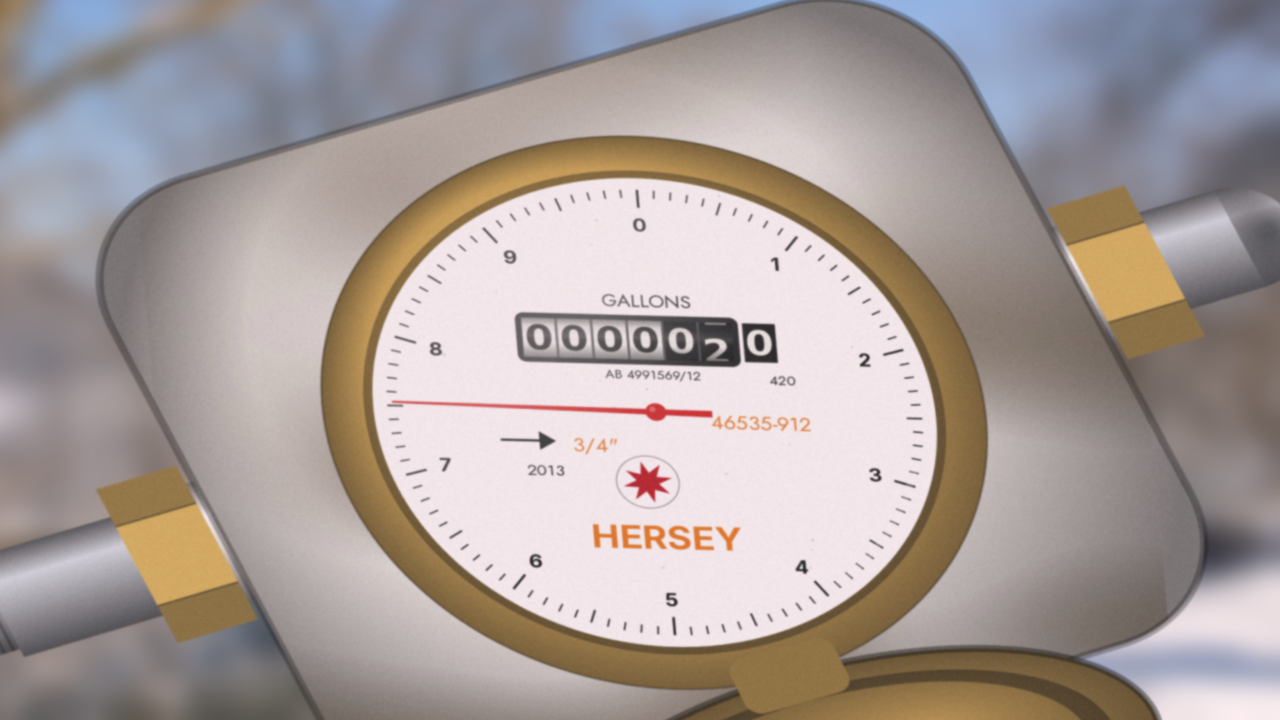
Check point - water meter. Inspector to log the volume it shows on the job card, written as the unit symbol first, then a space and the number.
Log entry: gal 17.5
